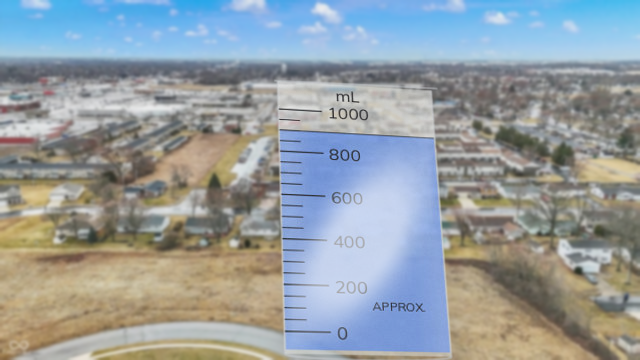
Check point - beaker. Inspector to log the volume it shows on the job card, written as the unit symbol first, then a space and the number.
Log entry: mL 900
